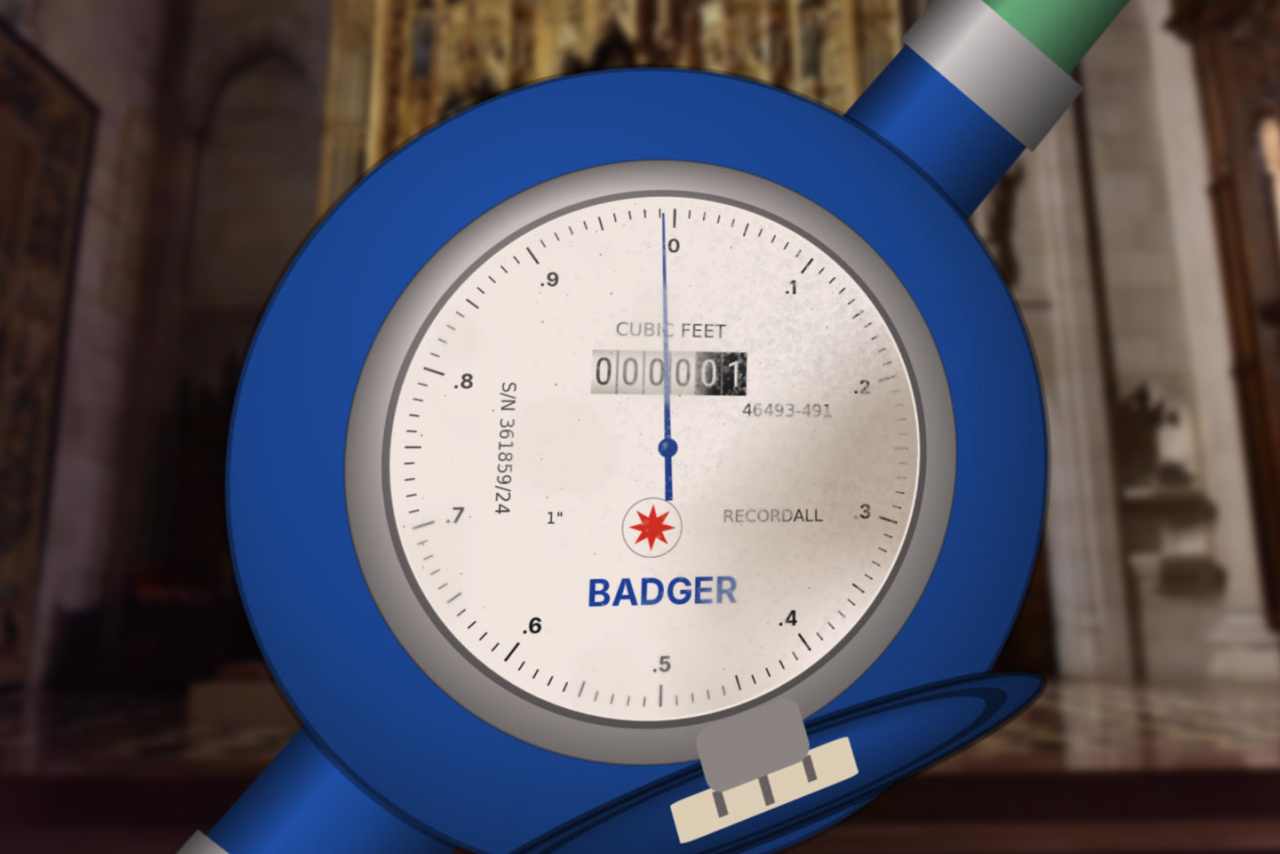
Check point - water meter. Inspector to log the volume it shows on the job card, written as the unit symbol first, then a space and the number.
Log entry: ft³ 0.99
